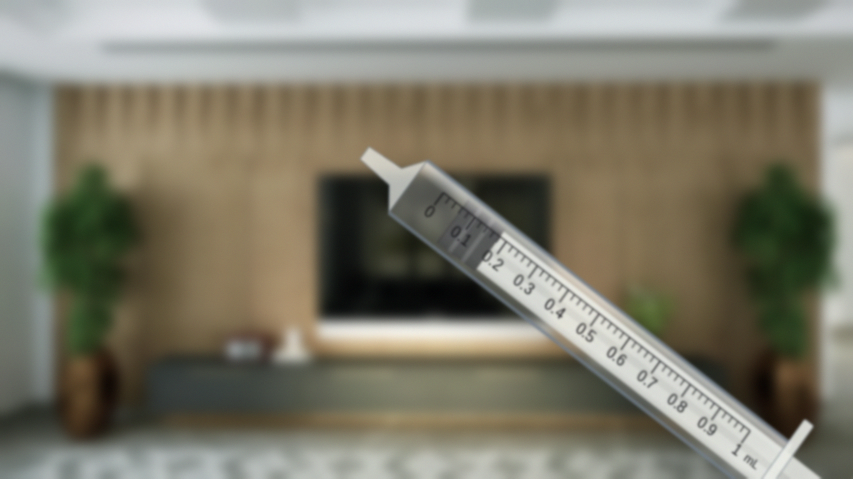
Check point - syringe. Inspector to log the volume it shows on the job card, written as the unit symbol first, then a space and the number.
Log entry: mL 0.06
